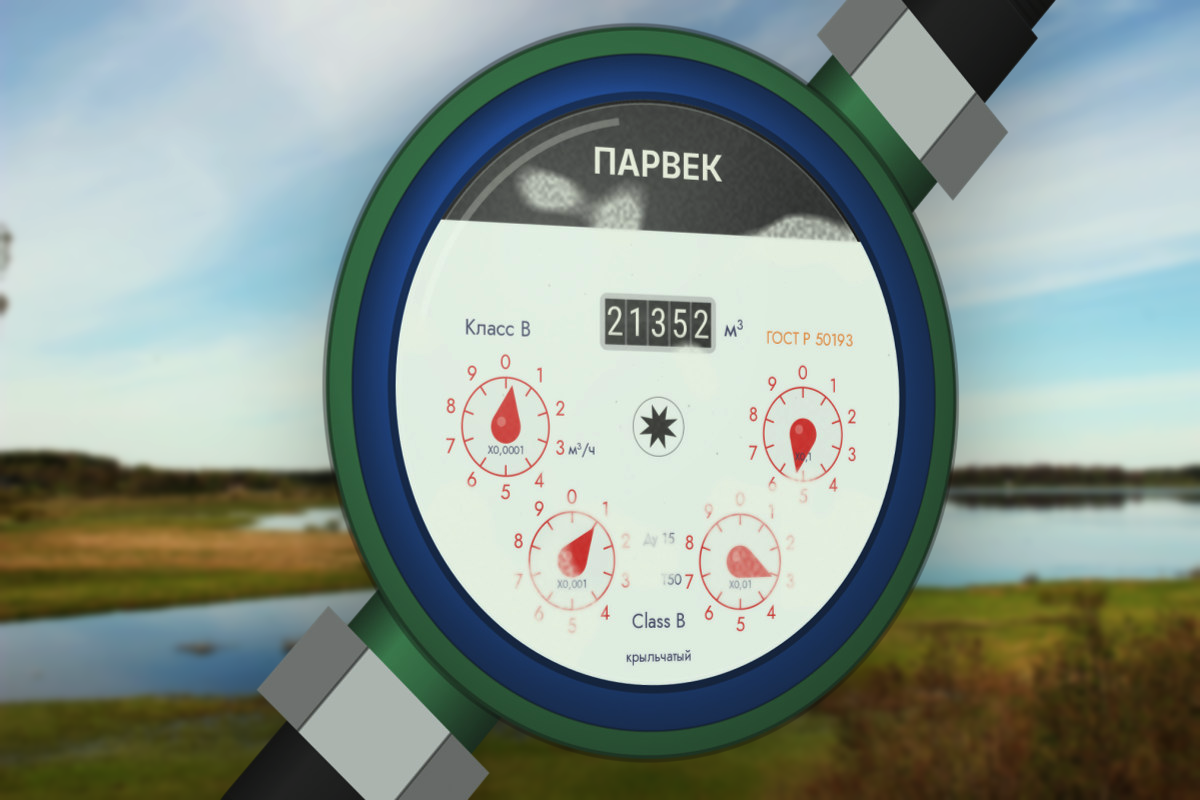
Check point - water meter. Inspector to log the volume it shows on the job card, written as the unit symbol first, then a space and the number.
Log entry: m³ 21352.5310
